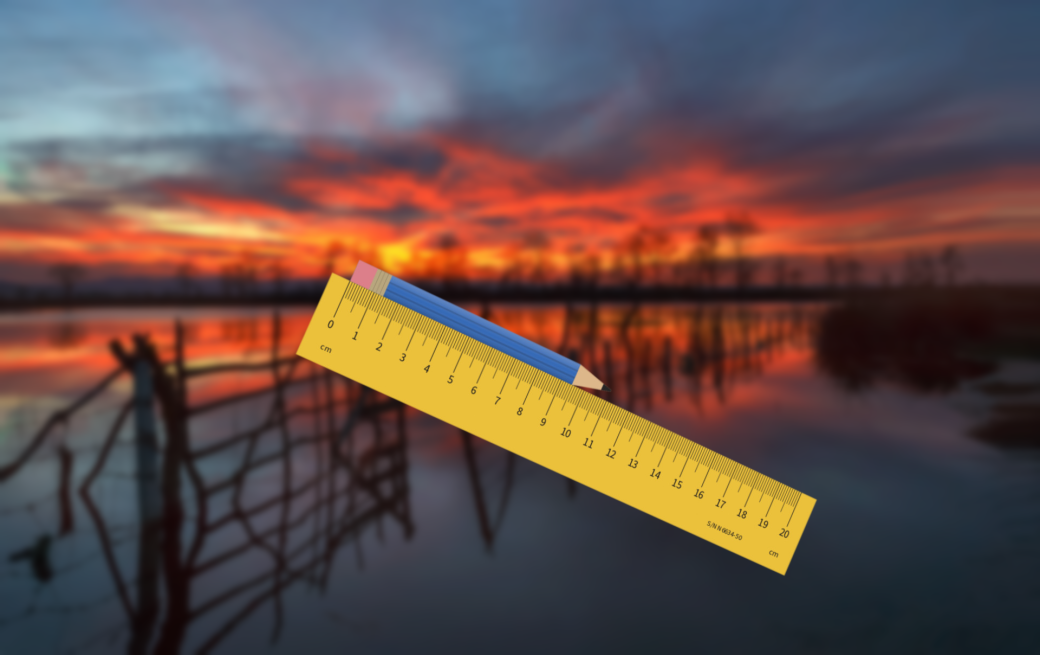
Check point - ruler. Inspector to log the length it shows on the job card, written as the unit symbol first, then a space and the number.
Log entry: cm 11
